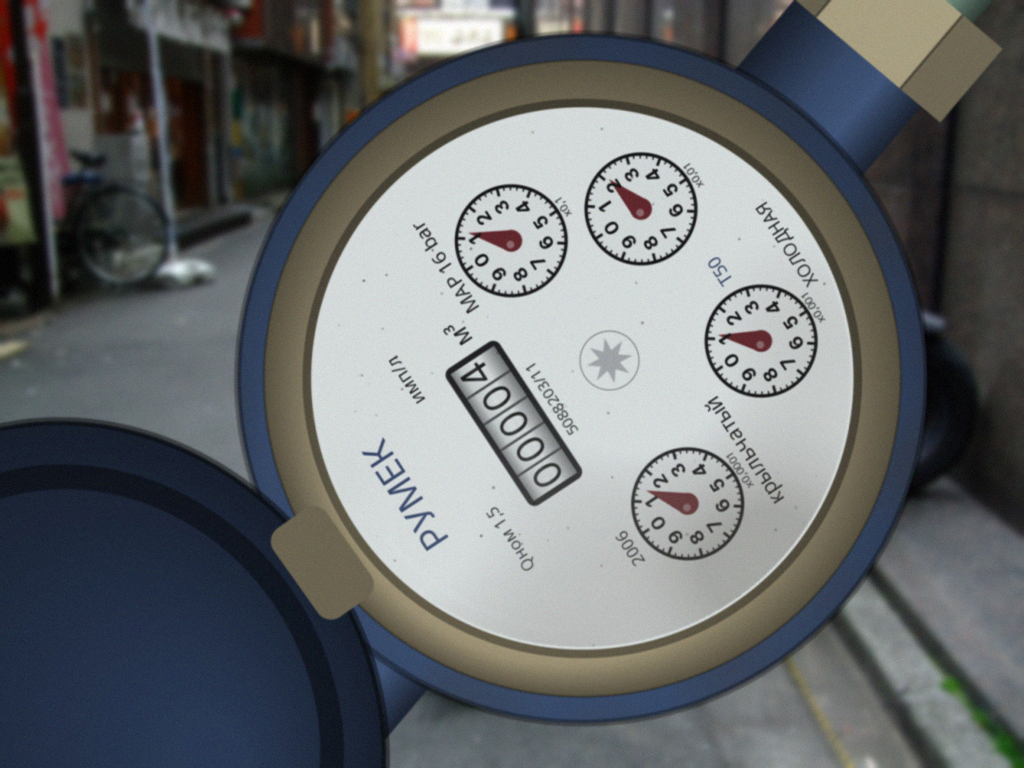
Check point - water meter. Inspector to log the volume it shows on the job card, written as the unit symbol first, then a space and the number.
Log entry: m³ 4.1211
